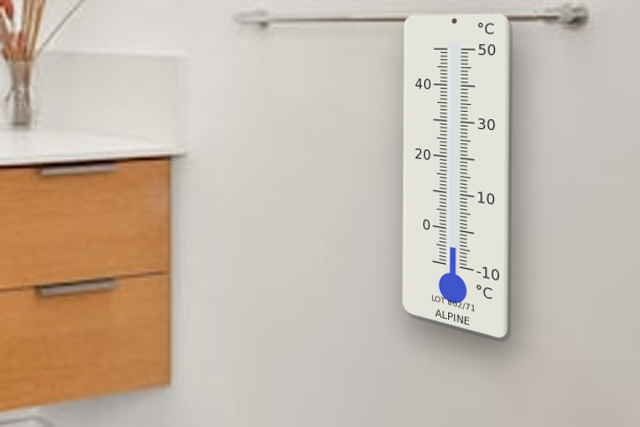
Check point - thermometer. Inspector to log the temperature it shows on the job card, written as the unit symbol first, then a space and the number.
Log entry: °C -5
